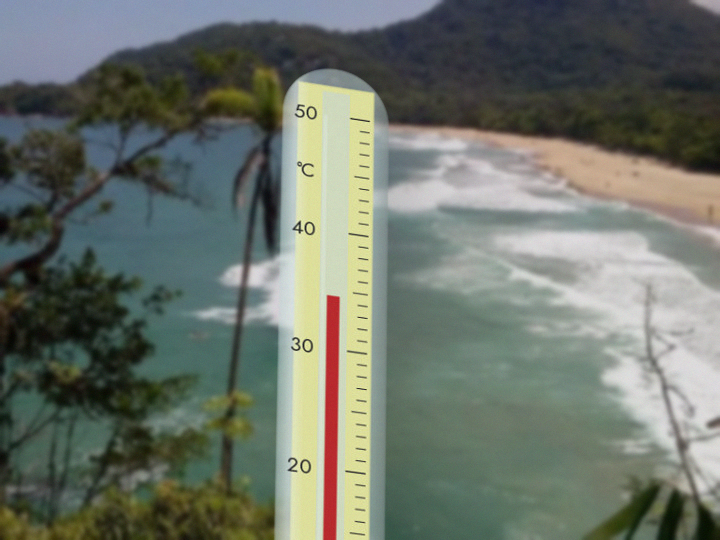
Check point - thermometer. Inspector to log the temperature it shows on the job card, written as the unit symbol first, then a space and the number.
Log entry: °C 34.5
